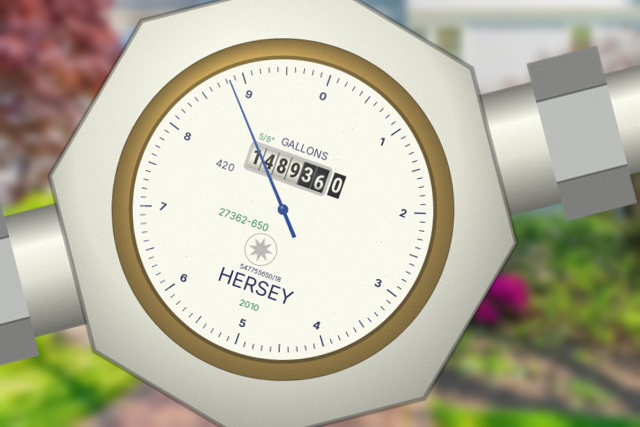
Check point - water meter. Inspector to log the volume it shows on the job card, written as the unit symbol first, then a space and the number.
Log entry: gal 1489358.8
